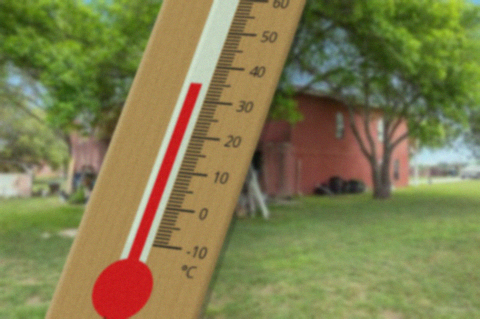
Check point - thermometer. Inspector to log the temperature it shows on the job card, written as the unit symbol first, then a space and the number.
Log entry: °C 35
